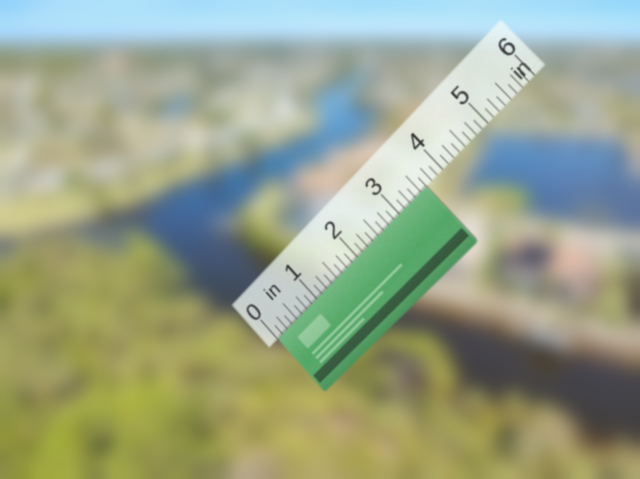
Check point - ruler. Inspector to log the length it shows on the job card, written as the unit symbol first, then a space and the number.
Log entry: in 3.625
